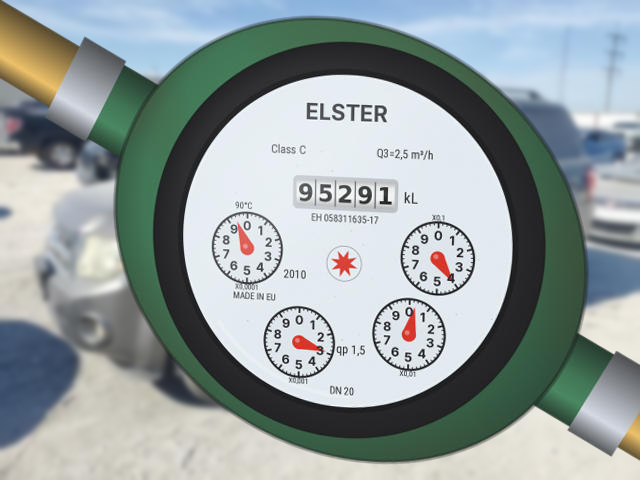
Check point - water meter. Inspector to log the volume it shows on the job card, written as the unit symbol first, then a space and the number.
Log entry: kL 95291.4029
